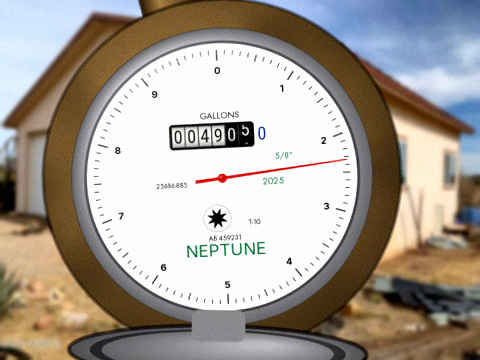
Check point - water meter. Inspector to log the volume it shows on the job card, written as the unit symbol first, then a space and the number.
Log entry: gal 49052.3
